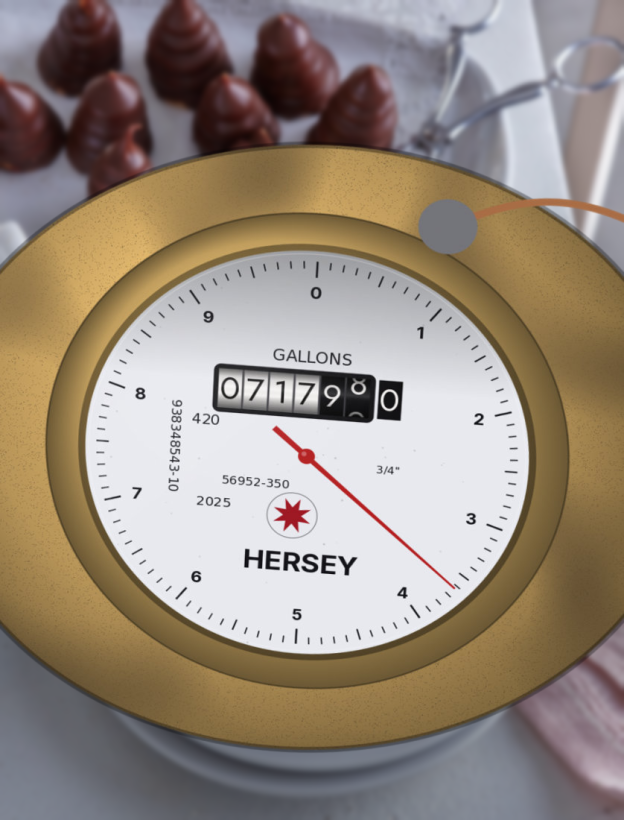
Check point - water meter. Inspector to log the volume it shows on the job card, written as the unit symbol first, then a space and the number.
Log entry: gal 717983.6
